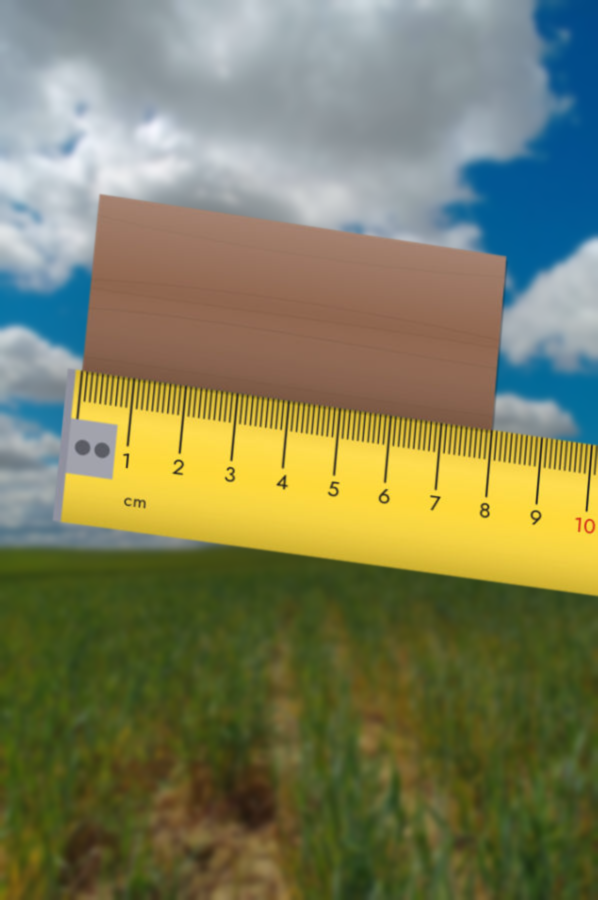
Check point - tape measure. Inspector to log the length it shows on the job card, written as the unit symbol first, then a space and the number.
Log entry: cm 8
